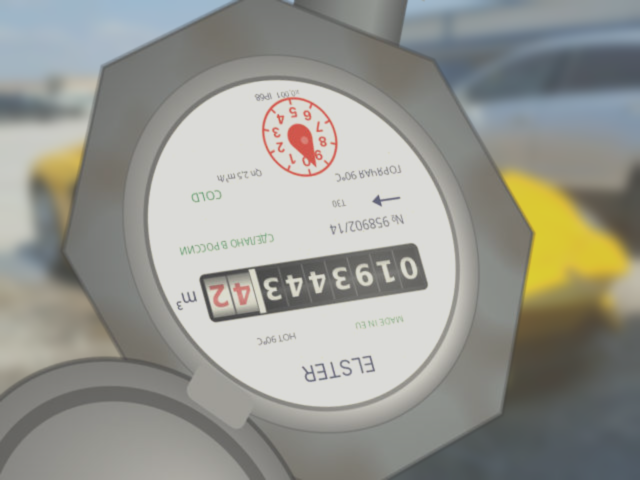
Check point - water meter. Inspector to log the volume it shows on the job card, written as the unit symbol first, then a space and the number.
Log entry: m³ 193443.419
